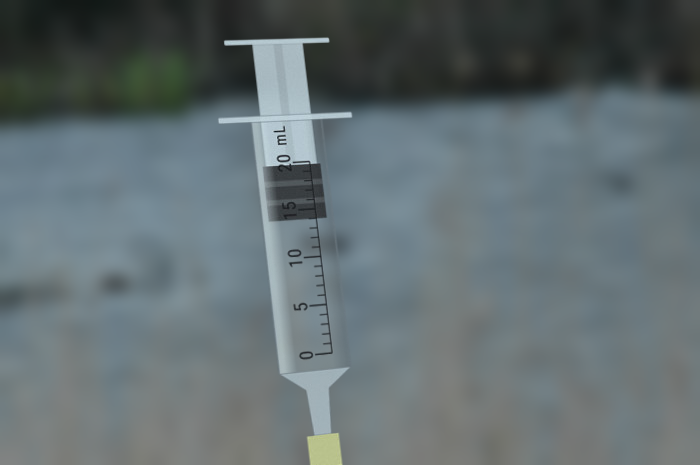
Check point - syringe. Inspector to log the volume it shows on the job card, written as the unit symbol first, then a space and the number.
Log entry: mL 14
